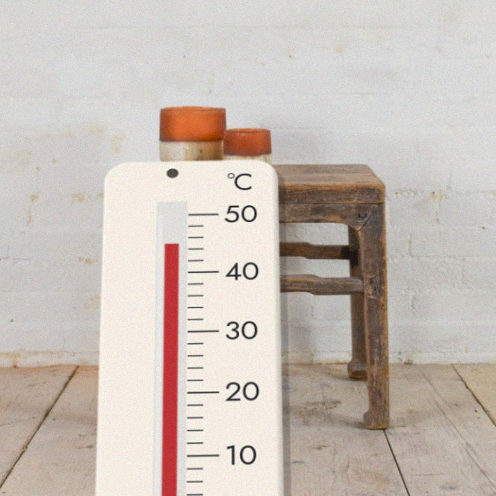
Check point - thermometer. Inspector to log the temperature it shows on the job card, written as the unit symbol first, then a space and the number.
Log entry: °C 45
